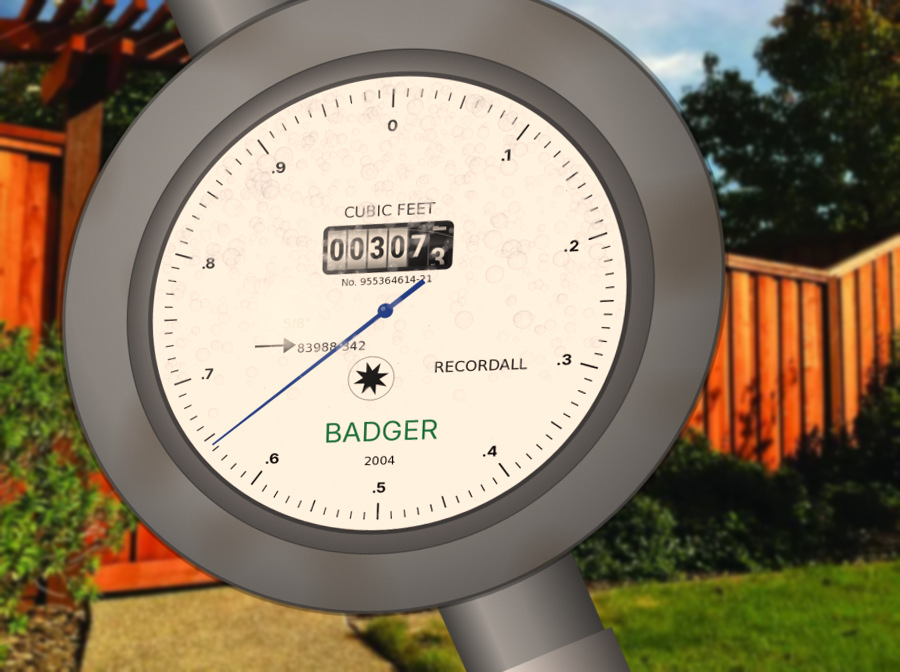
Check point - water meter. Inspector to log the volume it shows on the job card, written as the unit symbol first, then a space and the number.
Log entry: ft³ 3072.64
